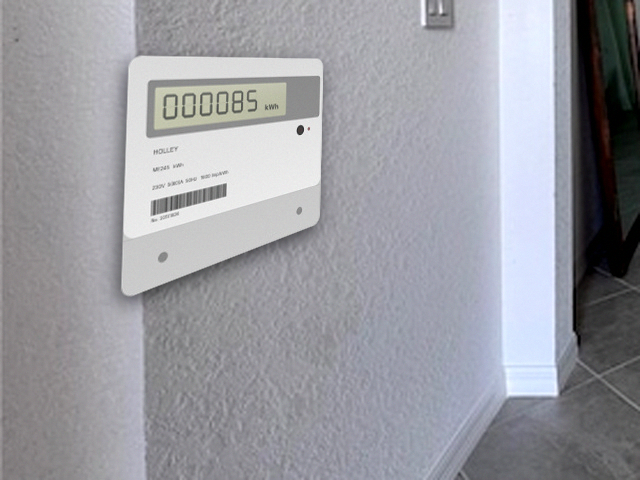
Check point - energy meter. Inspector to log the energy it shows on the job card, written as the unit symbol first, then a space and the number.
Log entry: kWh 85
